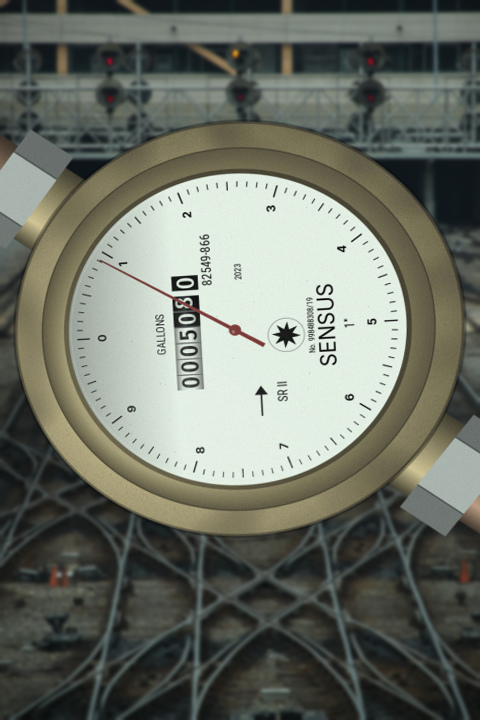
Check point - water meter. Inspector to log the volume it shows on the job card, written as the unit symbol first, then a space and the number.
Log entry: gal 5080.9
